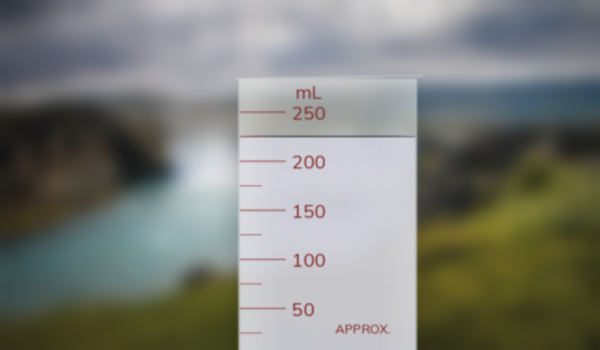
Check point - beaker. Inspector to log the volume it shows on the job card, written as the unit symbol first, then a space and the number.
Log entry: mL 225
